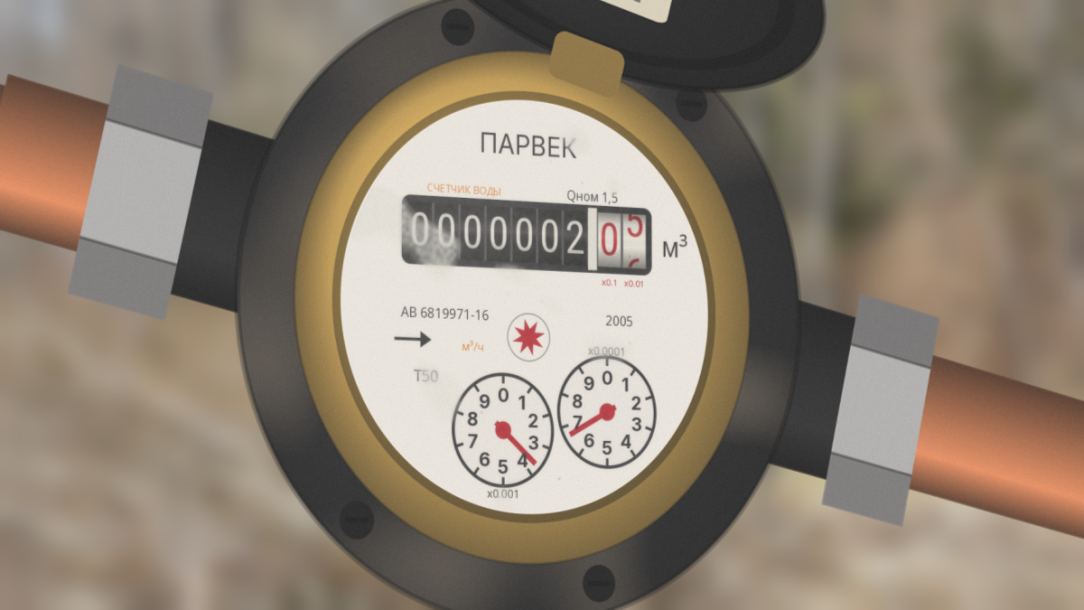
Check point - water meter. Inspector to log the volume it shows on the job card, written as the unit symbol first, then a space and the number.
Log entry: m³ 2.0536
